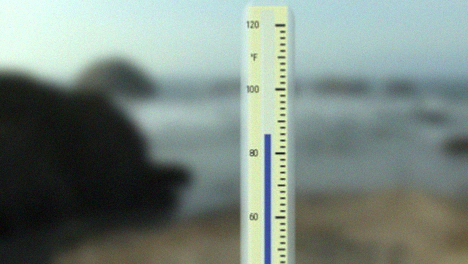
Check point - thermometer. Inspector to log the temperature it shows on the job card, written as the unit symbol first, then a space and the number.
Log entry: °F 86
